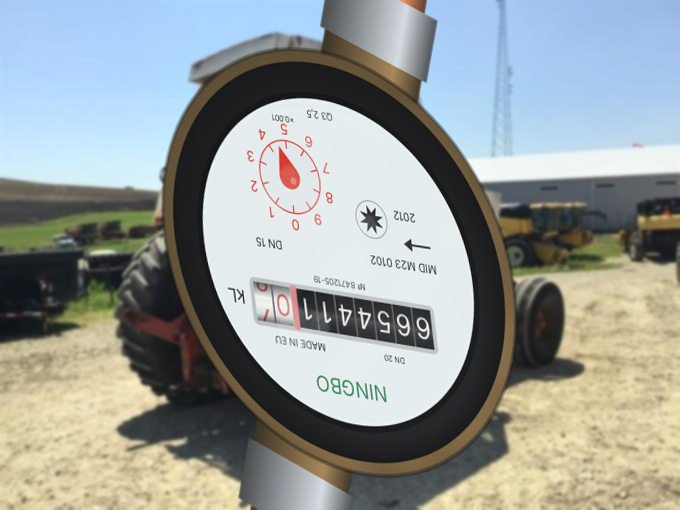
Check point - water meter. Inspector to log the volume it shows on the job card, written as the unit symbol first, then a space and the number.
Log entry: kL 6654411.074
